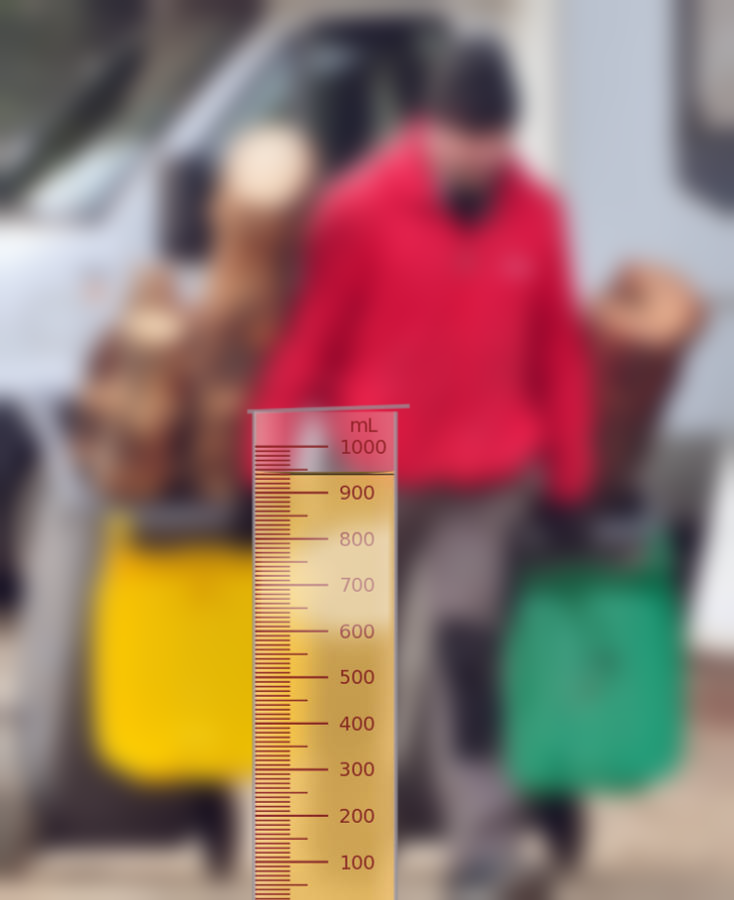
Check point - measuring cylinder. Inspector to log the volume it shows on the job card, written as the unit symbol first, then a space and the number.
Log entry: mL 940
